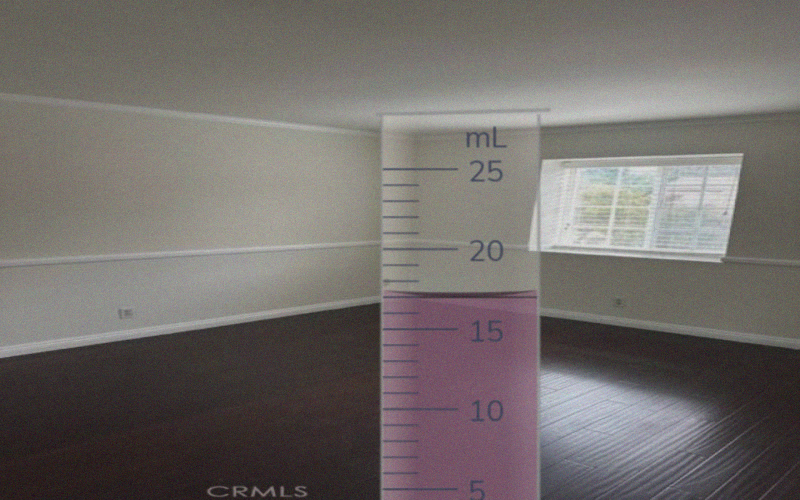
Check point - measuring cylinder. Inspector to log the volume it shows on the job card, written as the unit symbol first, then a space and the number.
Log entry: mL 17
